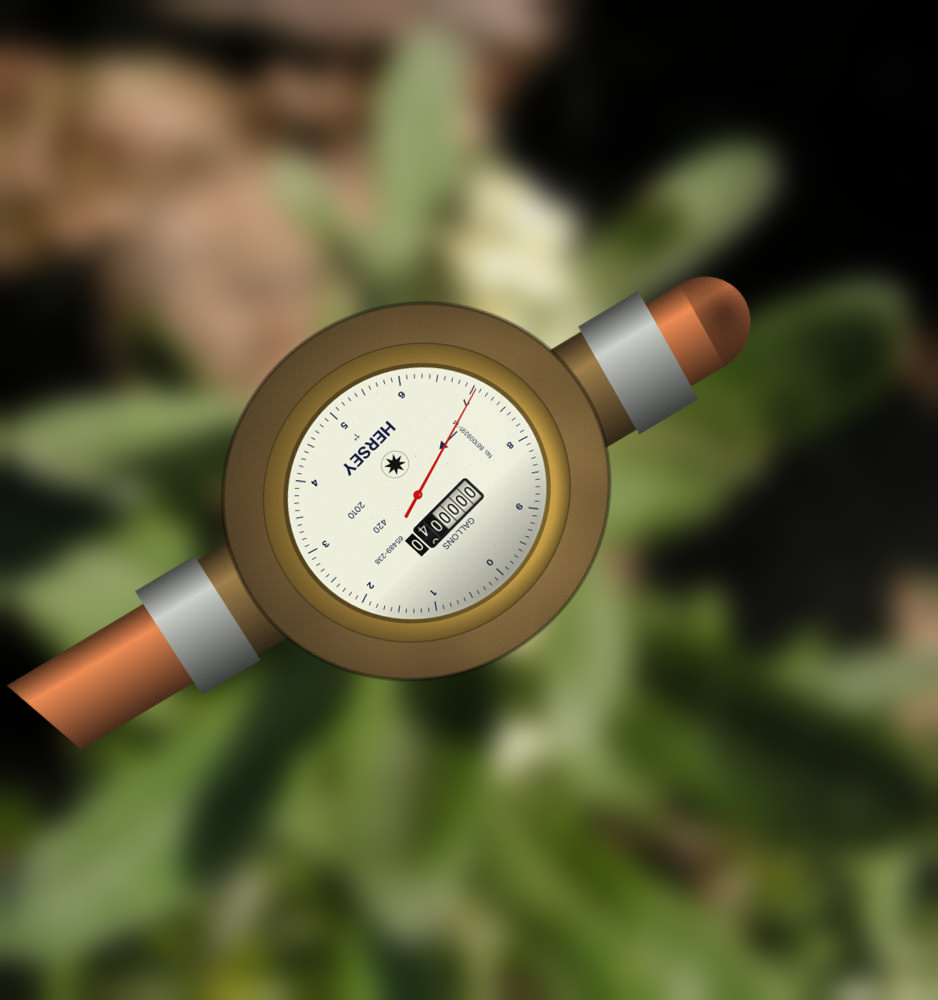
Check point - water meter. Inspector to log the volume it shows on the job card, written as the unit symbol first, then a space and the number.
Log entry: gal 37.0
